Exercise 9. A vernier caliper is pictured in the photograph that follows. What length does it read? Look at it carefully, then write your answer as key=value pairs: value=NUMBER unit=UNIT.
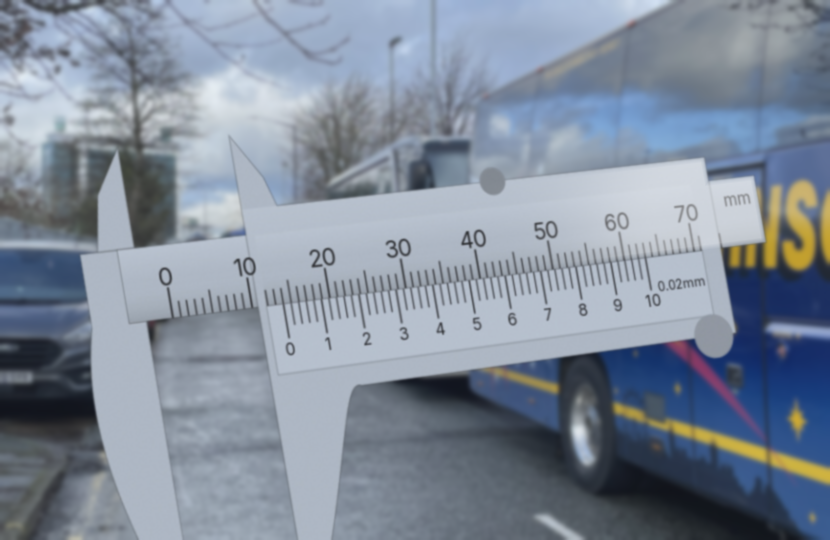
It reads value=14.0 unit=mm
